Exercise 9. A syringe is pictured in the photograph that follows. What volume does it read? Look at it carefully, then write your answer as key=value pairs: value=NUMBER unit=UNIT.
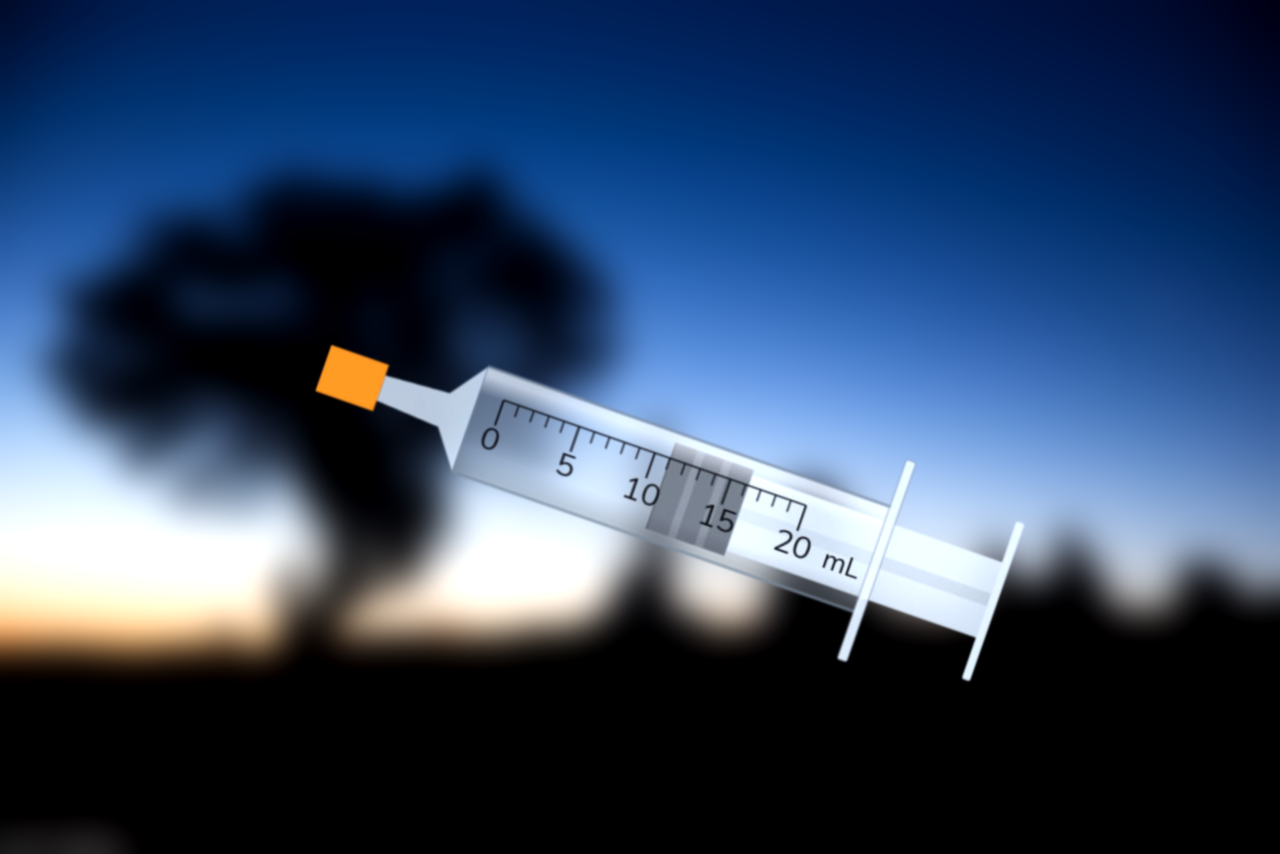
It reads value=11 unit=mL
